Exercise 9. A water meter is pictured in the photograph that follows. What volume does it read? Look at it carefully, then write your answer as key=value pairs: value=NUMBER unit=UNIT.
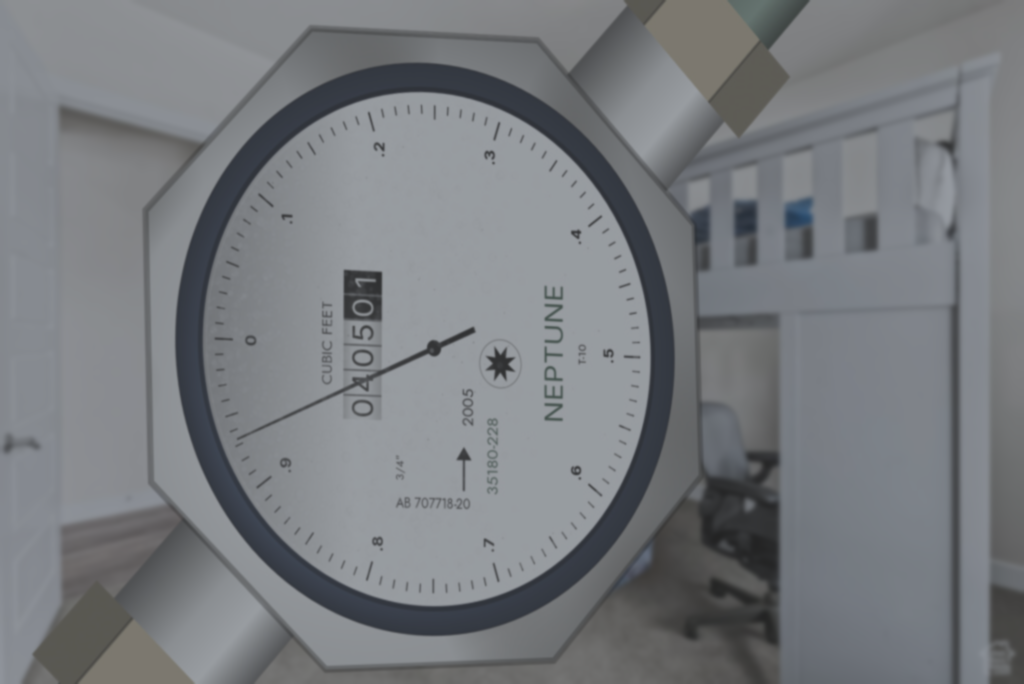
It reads value=40500.93 unit=ft³
